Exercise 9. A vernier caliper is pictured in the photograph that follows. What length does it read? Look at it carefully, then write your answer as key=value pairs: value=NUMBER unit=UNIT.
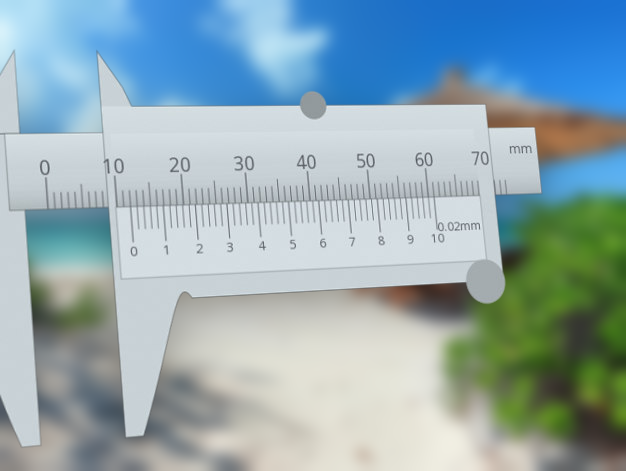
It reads value=12.0 unit=mm
